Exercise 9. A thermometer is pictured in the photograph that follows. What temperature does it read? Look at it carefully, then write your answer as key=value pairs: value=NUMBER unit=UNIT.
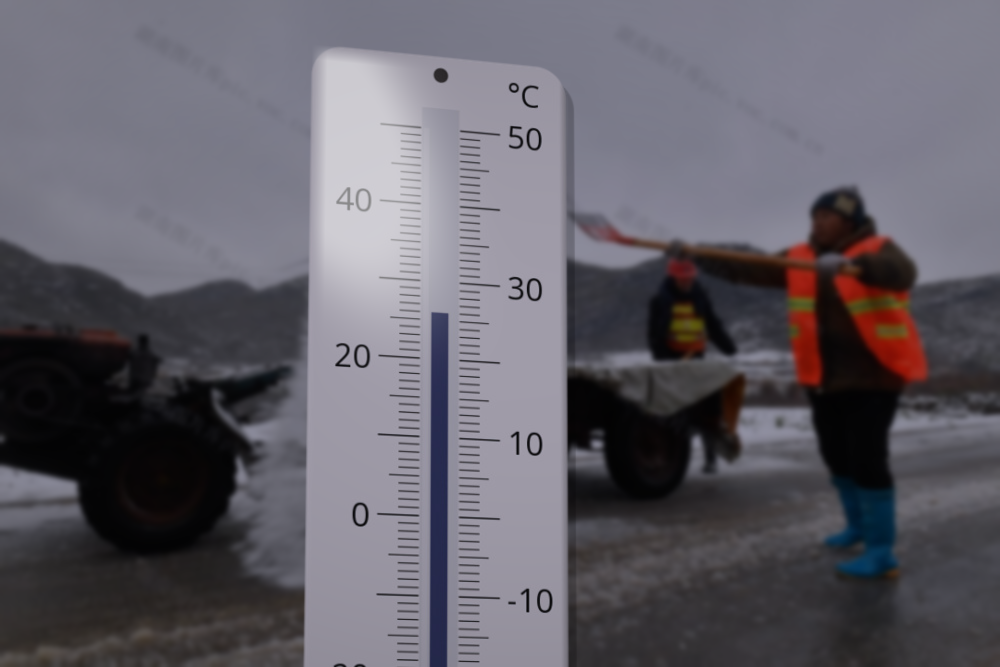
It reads value=26 unit=°C
